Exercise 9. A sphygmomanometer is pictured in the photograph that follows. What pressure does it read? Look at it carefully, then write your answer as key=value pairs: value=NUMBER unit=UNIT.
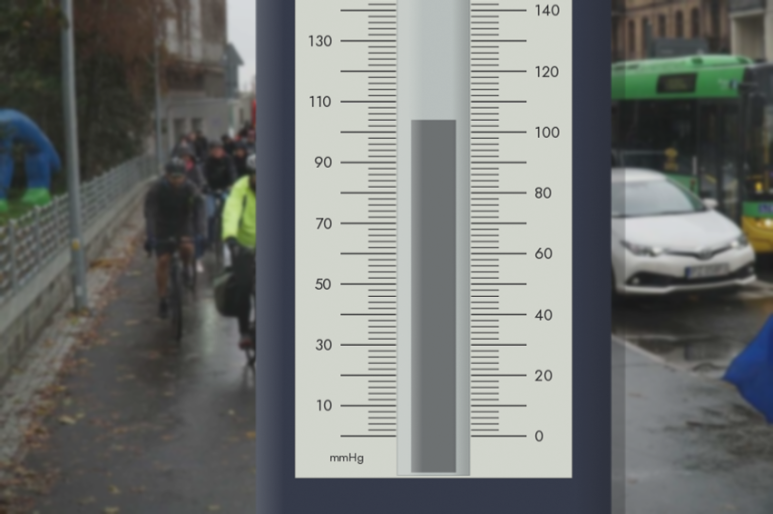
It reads value=104 unit=mmHg
